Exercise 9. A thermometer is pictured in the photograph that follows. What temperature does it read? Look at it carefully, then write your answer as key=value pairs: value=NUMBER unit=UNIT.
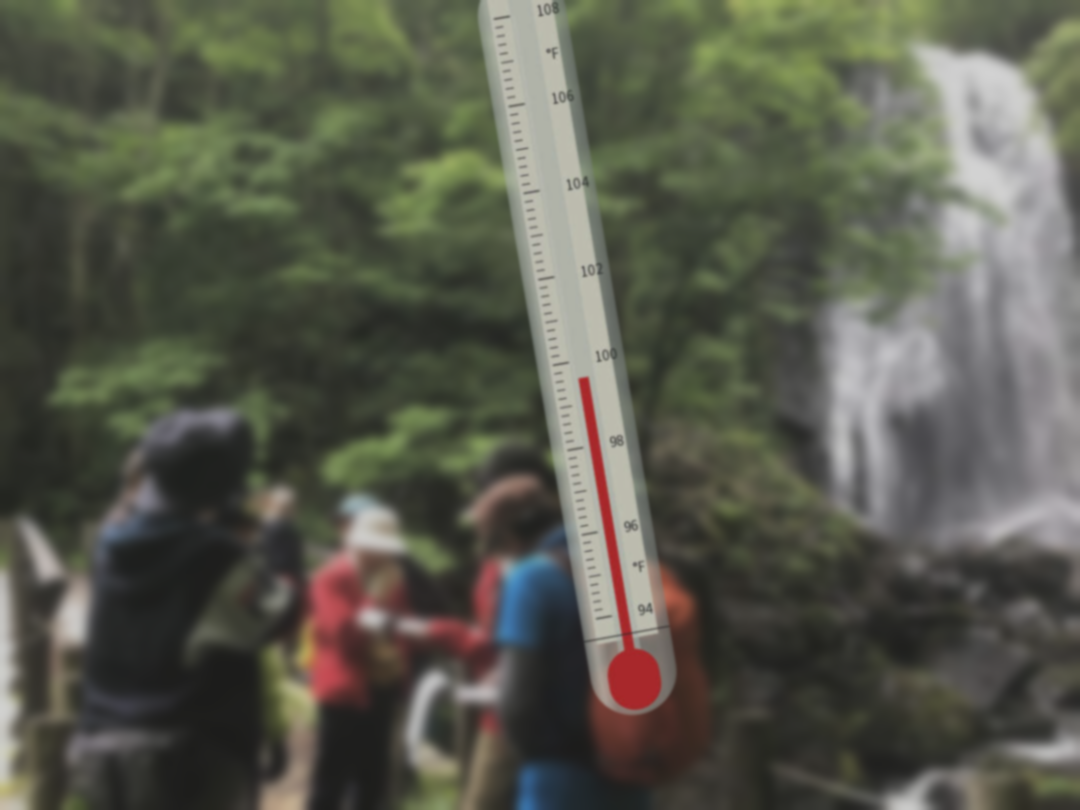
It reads value=99.6 unit=°F
